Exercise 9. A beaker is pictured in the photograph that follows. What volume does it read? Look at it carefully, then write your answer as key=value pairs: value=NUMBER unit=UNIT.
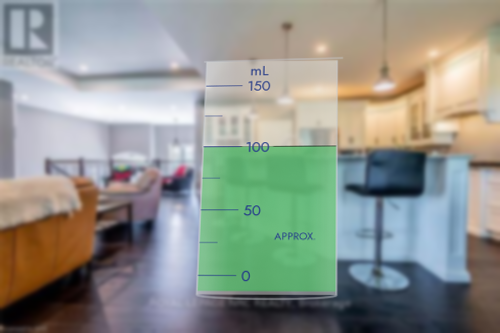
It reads value=100 unit=mL
